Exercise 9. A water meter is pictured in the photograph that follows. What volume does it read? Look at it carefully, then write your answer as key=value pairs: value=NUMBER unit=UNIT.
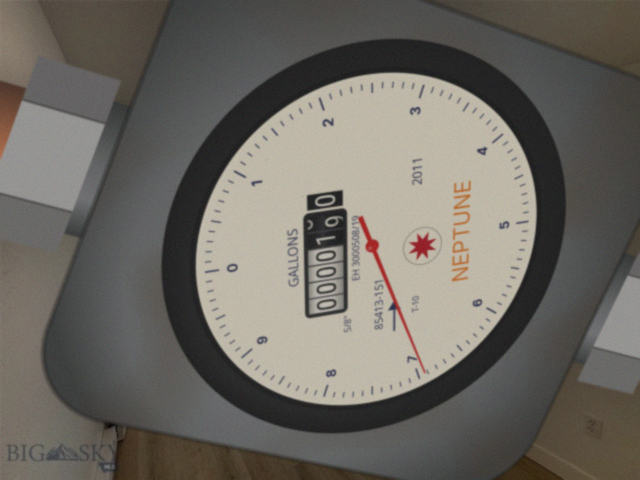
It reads value=186.9 unit=gal
